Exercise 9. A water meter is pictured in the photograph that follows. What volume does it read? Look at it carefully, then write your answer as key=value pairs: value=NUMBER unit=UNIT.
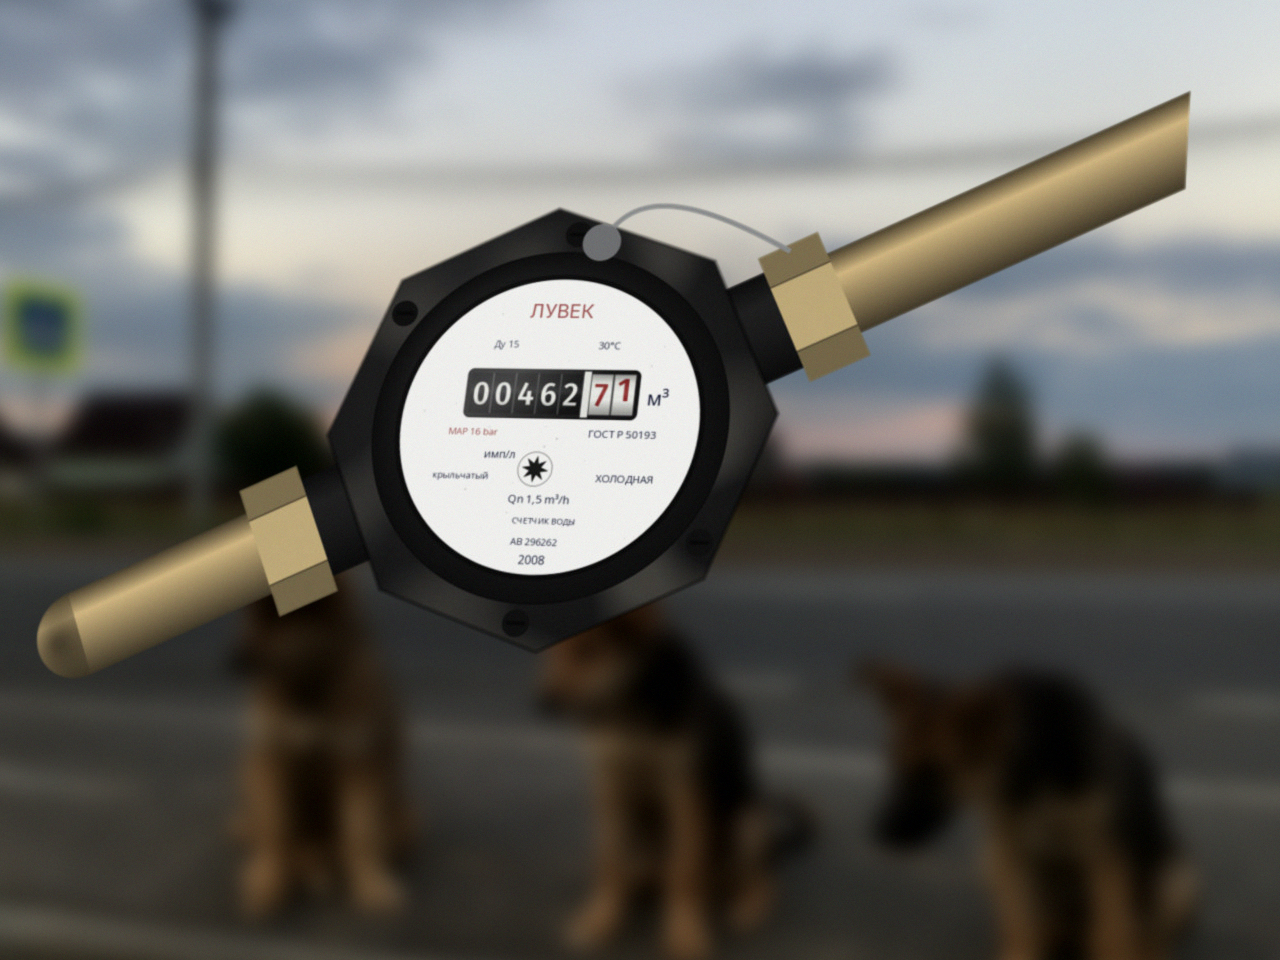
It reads value=462.71 unit=m³
